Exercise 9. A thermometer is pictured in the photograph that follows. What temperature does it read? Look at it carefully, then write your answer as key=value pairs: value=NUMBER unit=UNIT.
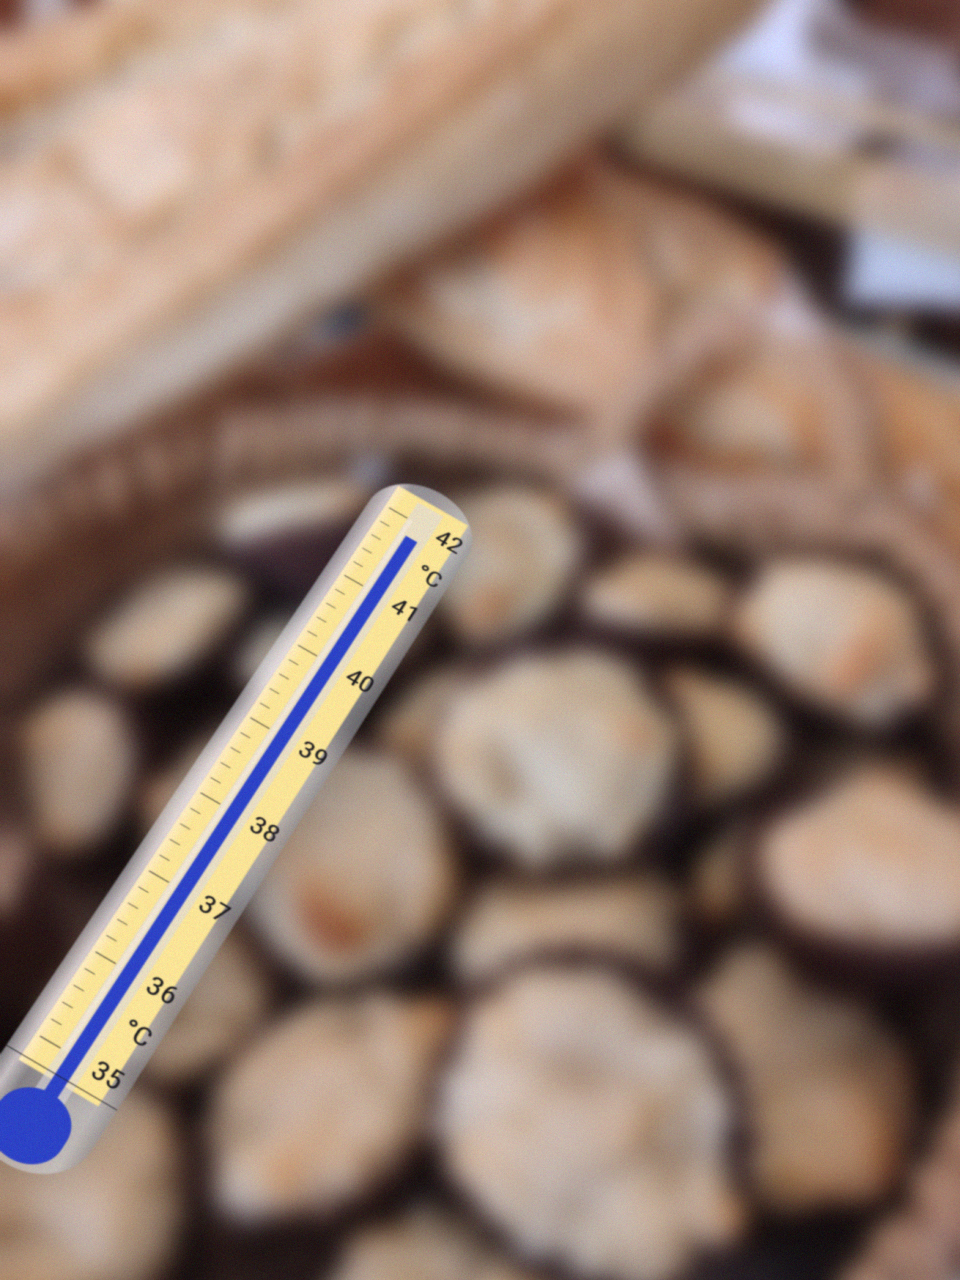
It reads value=41.8 unit=°C
